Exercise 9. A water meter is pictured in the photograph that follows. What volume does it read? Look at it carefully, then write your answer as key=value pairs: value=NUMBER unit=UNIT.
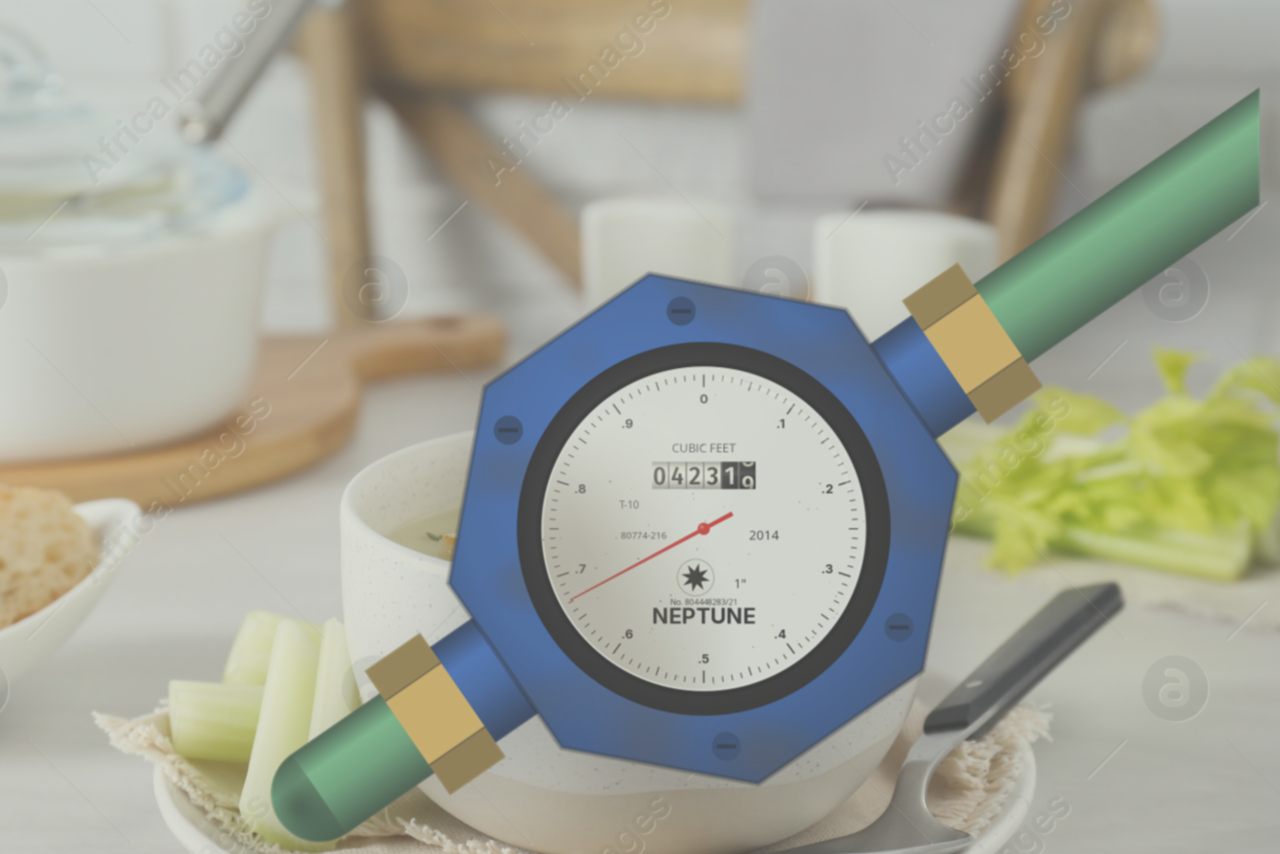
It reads value=42318.67 unit=ft³
